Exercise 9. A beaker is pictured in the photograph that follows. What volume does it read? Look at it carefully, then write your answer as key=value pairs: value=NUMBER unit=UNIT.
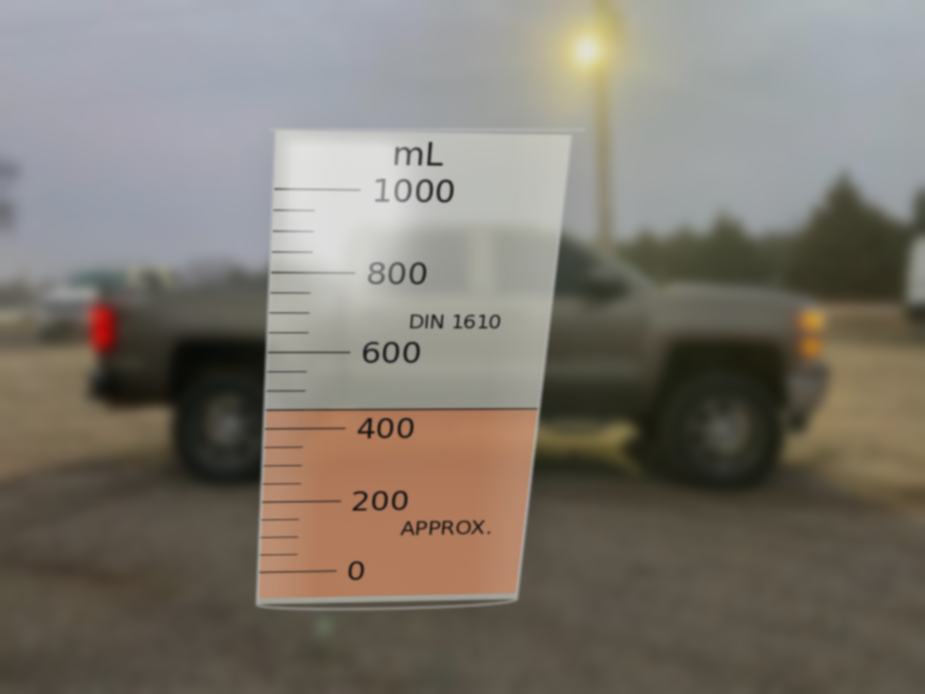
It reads value=450 unit=mL
